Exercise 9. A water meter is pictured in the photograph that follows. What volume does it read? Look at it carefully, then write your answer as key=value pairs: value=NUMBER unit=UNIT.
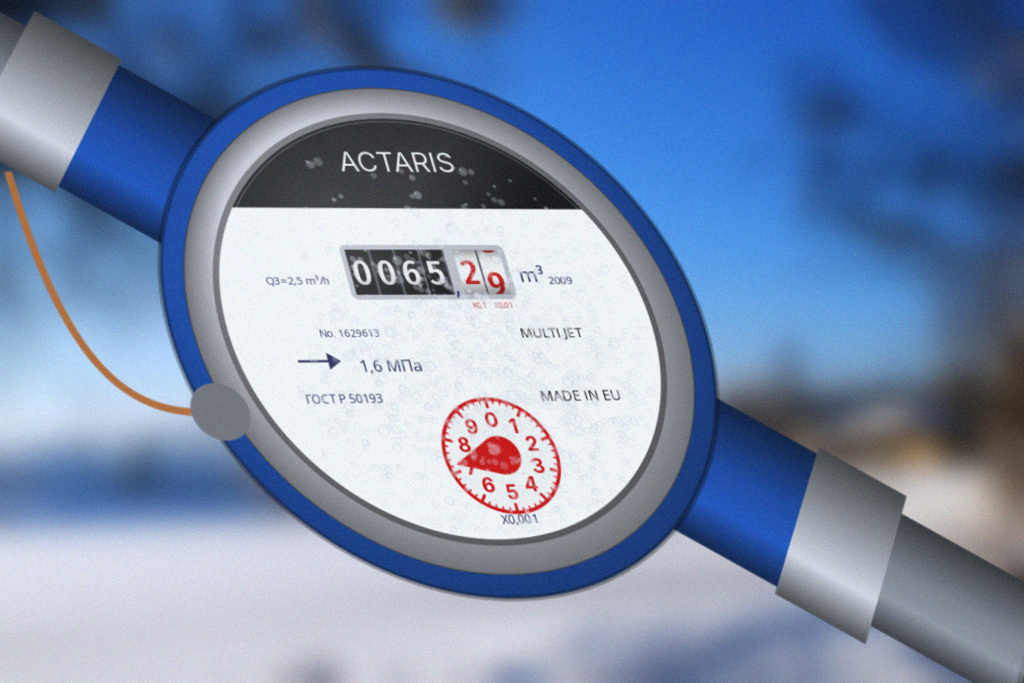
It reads value=65.287 unit=m³
